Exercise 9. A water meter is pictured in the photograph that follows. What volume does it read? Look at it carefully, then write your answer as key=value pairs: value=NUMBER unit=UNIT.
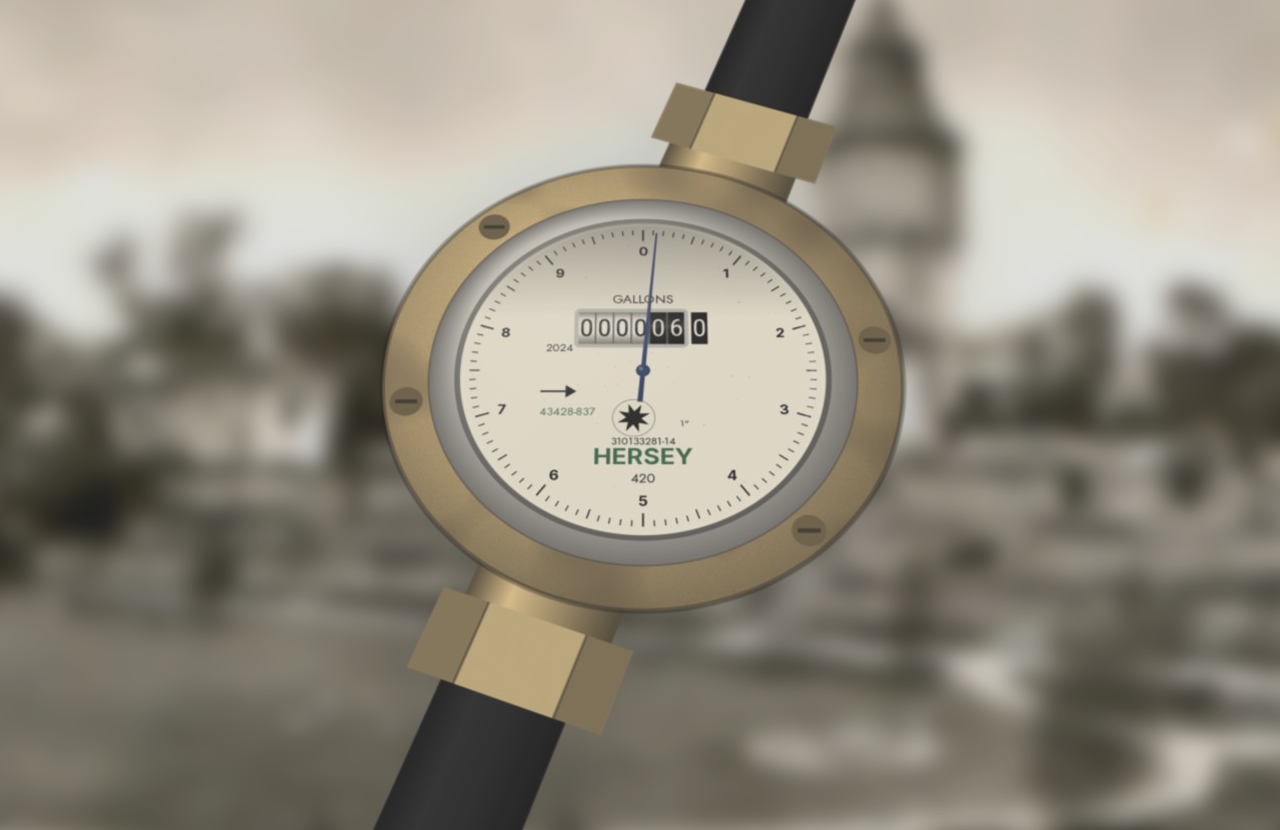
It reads value=60.1 unit=gal
